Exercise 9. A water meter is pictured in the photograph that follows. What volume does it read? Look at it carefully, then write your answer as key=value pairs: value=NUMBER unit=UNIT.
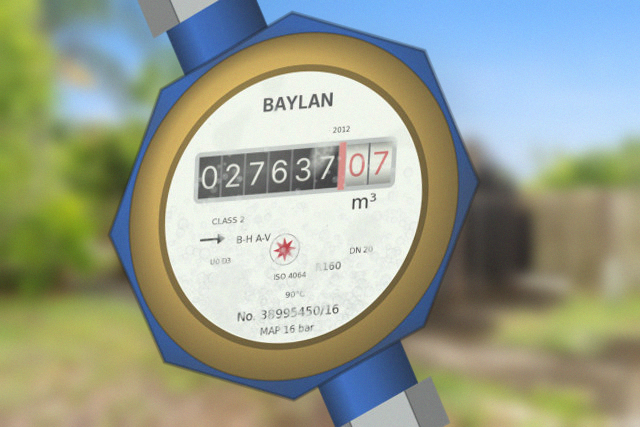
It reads value=27637.07 unit=m³
